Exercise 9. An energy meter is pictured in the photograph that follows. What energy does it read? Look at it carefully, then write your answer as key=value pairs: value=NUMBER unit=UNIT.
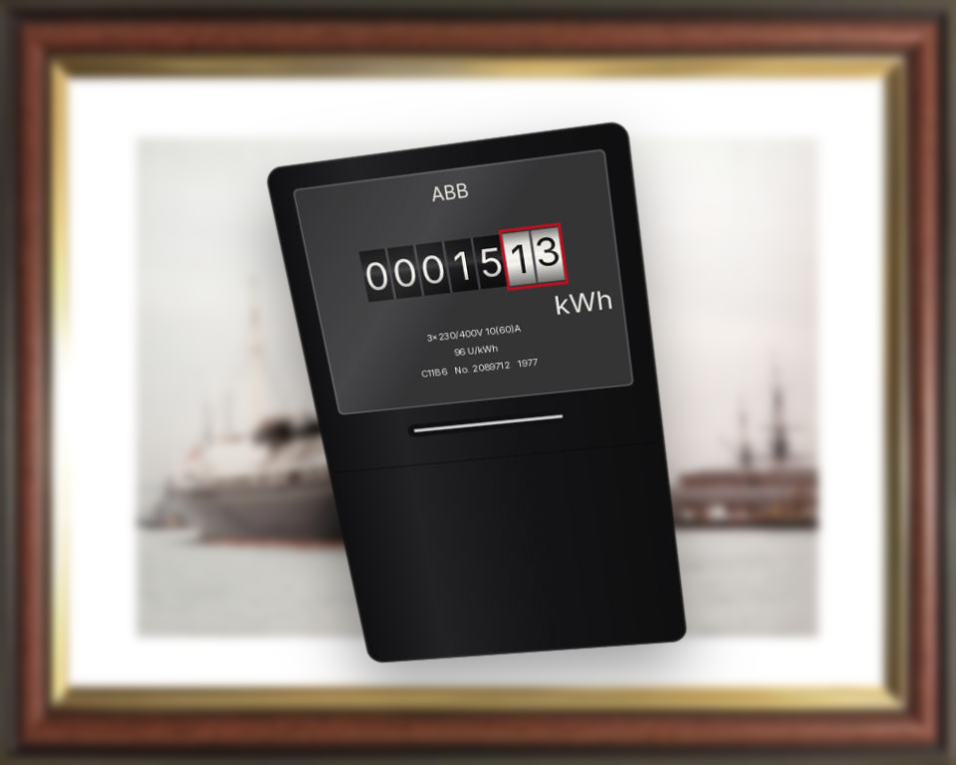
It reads value=15.13 unit=kWh
